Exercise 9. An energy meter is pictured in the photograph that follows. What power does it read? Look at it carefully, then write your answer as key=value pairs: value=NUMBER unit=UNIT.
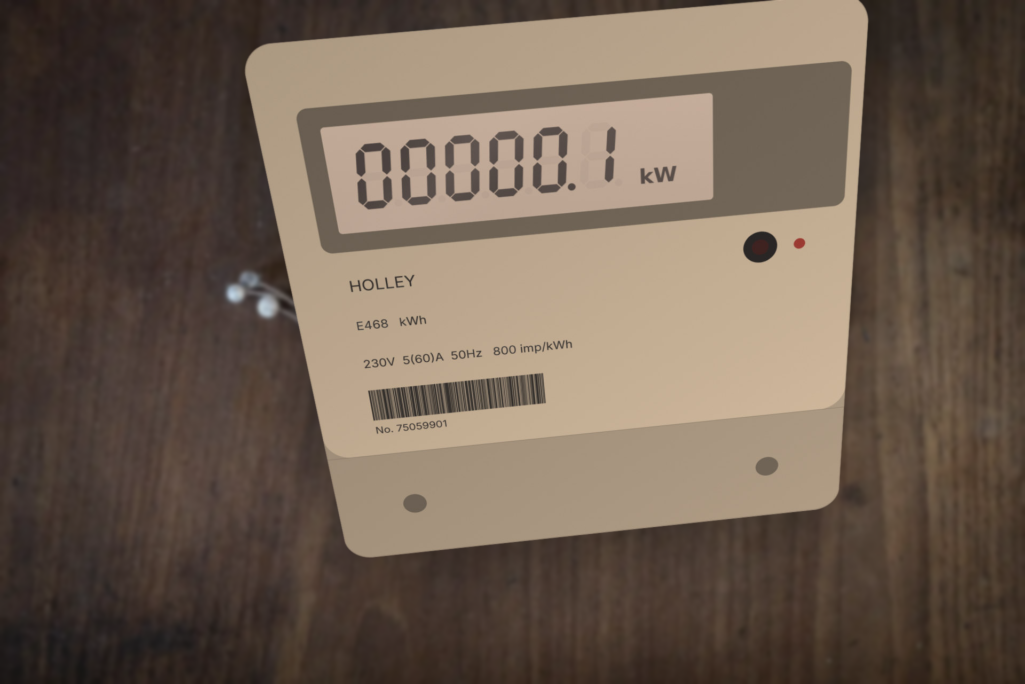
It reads value=0.1 unit=kW
